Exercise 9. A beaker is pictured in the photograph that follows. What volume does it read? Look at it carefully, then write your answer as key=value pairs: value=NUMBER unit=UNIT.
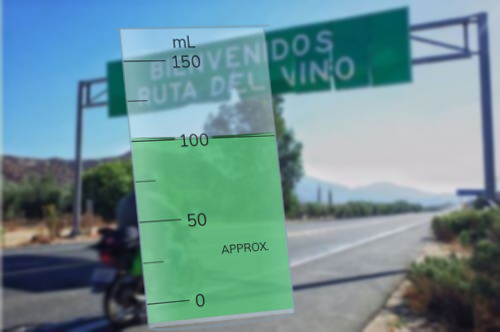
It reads value=100 unit=mL
